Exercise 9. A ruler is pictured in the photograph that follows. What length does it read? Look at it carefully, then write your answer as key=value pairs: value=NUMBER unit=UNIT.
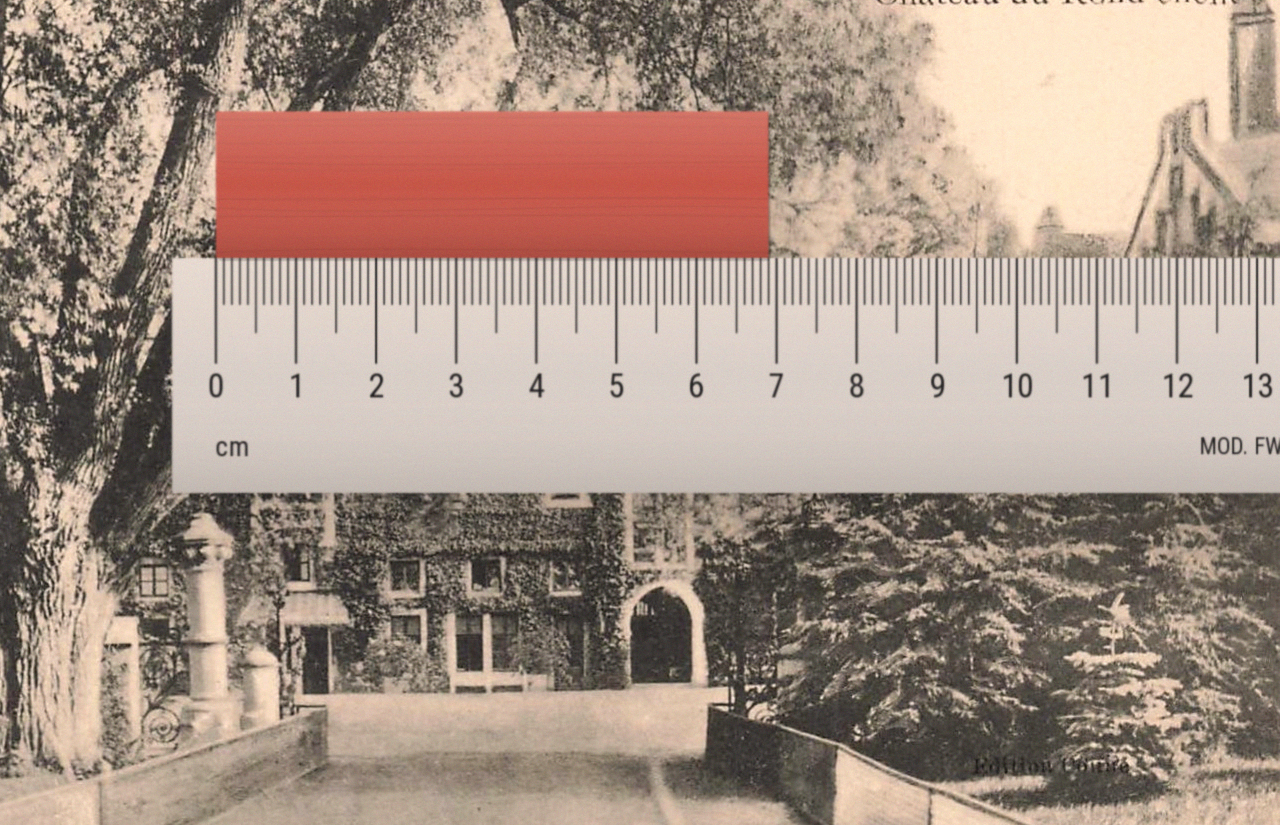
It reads value=6.9 unit=cm
